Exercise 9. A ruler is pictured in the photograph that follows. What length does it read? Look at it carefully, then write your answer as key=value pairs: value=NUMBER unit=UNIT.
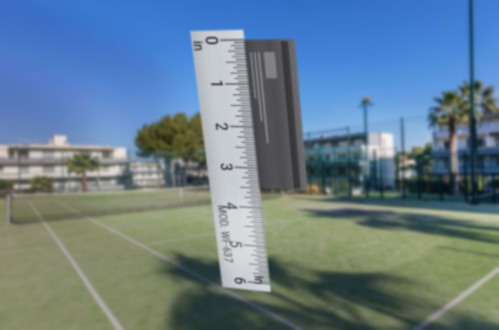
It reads value=3.5 unit=in
